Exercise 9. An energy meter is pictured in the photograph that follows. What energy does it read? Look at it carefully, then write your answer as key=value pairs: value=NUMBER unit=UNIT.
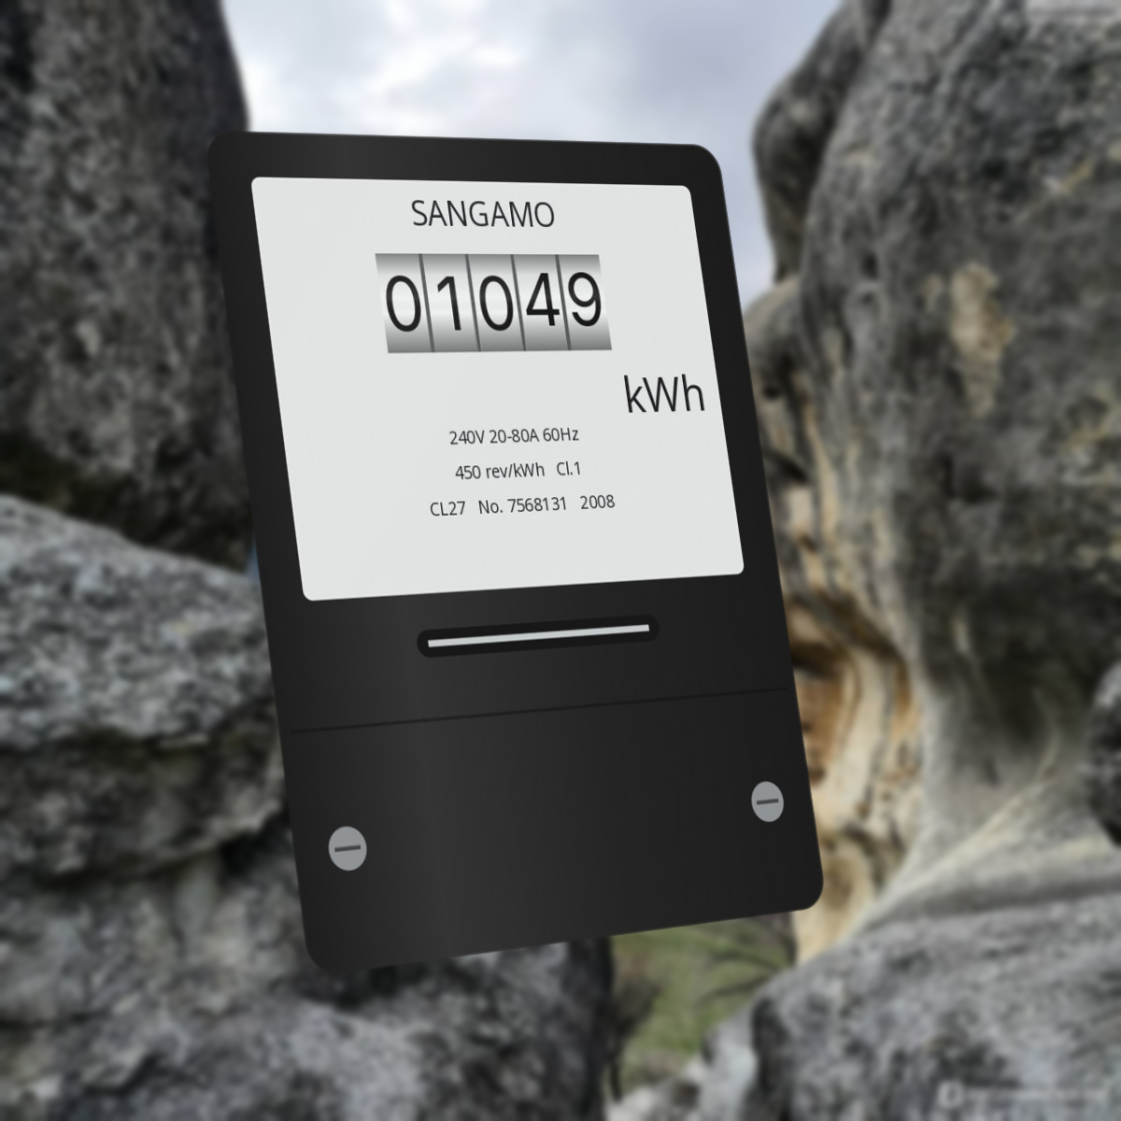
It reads value=1049 unit=kWh
